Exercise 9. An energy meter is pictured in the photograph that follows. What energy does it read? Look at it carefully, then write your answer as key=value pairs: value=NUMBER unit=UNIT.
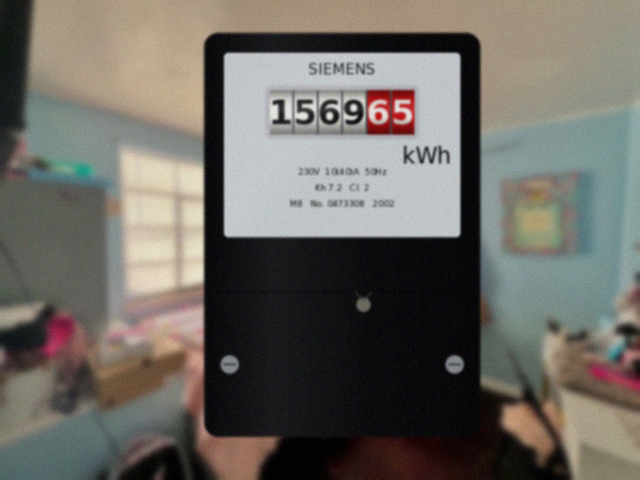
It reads value=1569.65 unit=kWh
